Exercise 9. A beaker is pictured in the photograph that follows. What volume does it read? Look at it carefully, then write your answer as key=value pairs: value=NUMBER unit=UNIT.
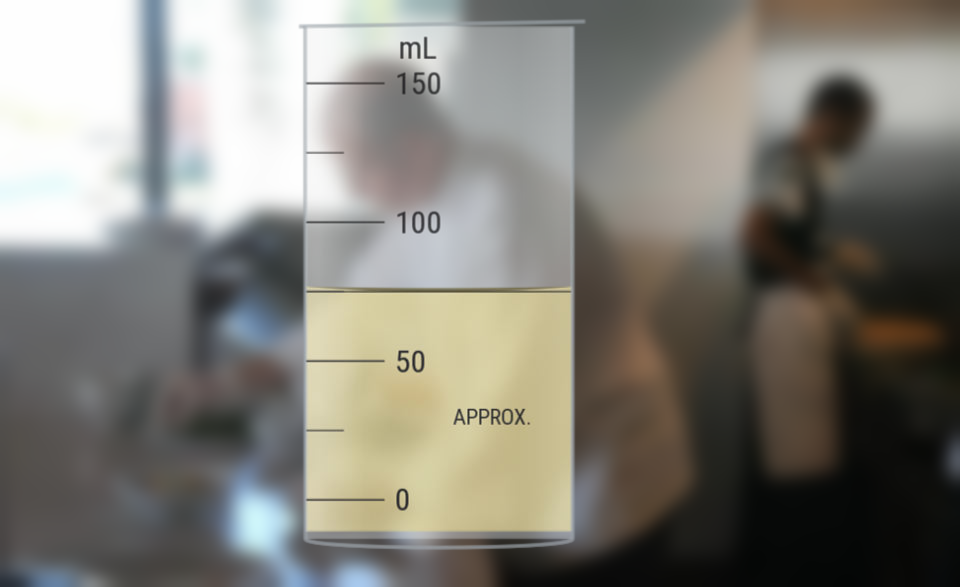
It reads value=75 unit=mL
